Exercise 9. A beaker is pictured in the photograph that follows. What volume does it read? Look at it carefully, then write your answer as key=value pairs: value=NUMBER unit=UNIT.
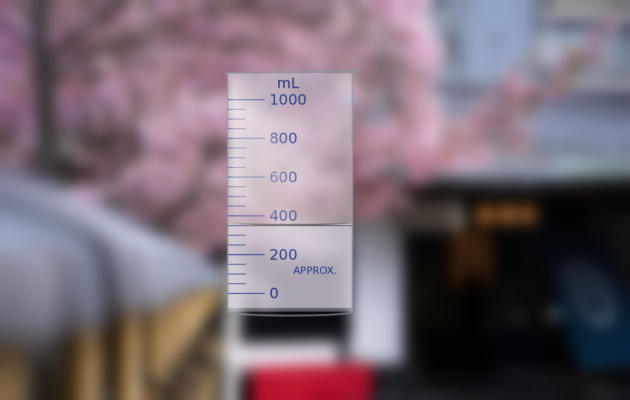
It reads value=350 unit=mL
